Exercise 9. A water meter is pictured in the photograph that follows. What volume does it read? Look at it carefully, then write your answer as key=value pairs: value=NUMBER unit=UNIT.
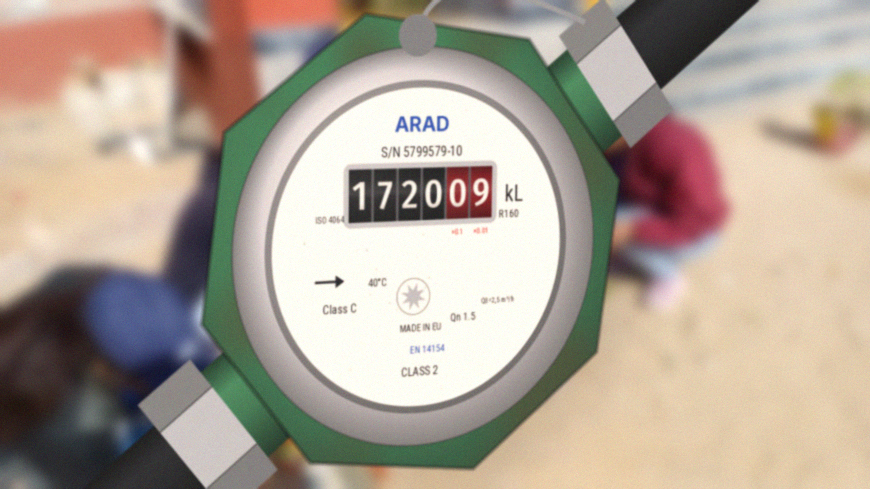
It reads value=1720.09 unit=kL
